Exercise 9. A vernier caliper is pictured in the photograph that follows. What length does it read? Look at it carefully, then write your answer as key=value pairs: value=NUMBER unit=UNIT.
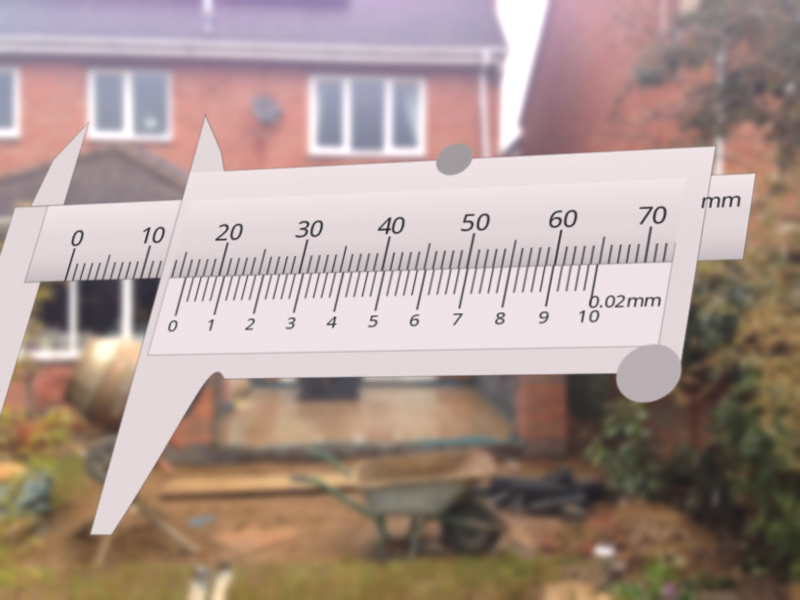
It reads value=15.8 unit=mm
